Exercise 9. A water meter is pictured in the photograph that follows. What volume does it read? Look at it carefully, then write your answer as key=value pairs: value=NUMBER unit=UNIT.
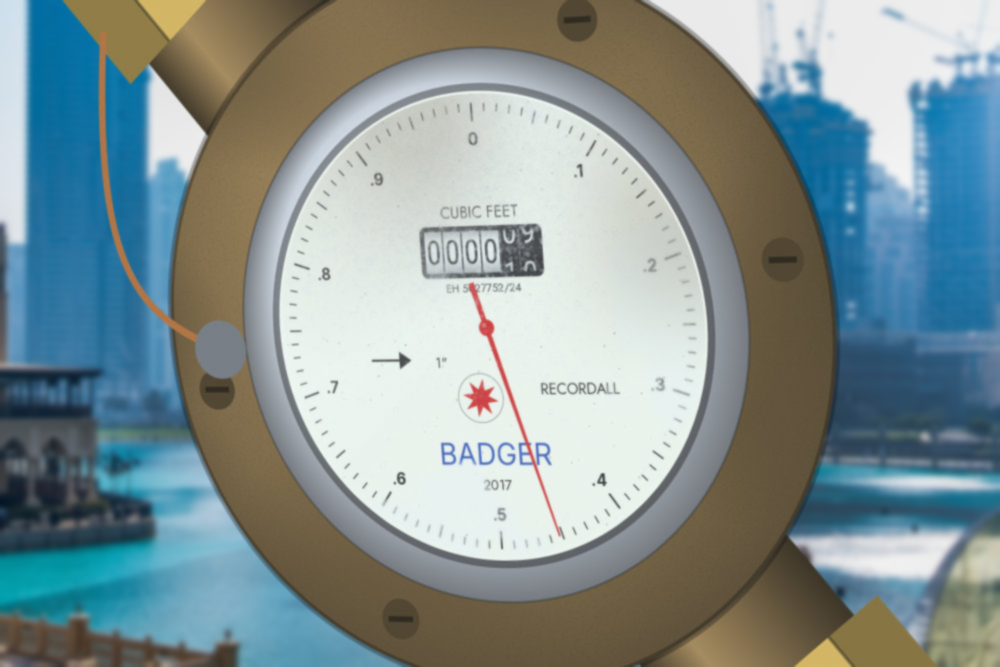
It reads value=9.45 unit=ft³
